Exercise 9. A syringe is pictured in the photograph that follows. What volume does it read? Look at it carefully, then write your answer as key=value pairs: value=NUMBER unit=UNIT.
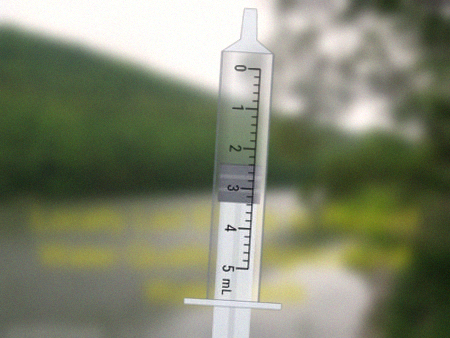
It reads value=2.4 unit=mL
